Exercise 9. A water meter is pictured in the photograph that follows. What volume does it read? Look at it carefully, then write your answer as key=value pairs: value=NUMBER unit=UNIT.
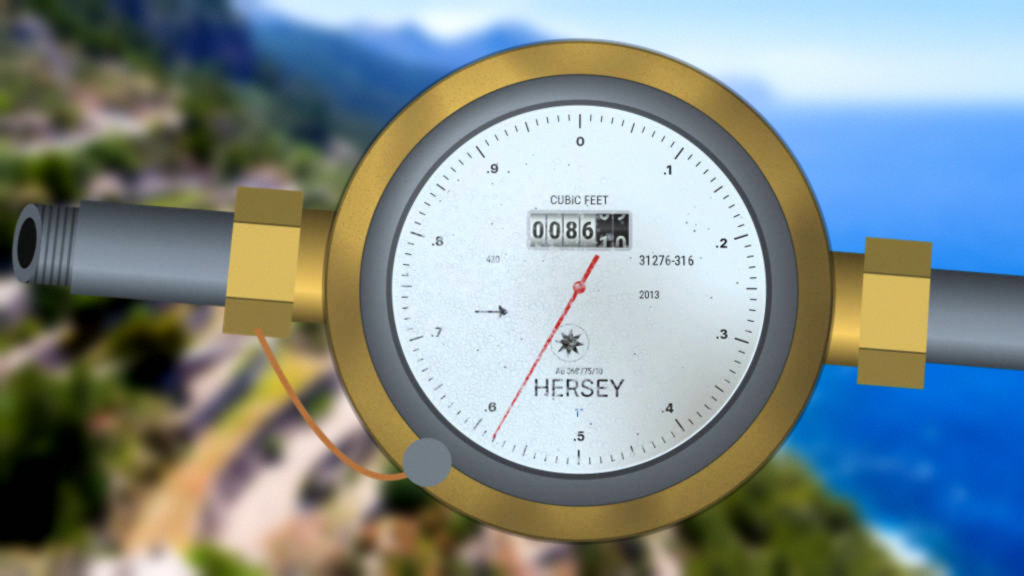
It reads value=8609.58 unit=ft³
